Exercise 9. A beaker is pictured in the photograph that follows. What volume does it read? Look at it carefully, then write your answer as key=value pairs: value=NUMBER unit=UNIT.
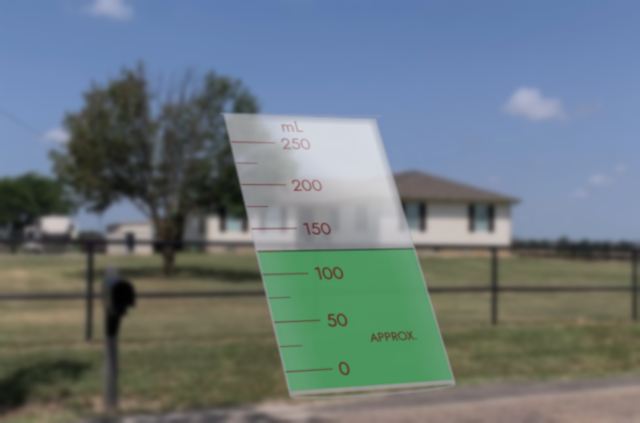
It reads value=125 unit=mL
